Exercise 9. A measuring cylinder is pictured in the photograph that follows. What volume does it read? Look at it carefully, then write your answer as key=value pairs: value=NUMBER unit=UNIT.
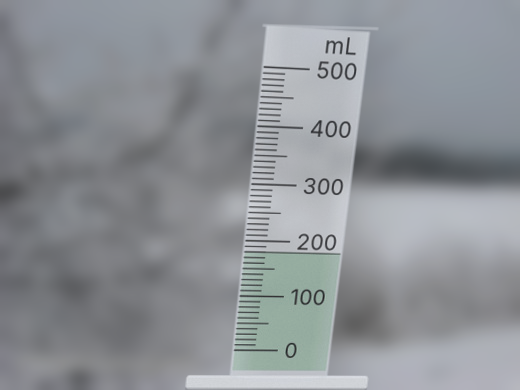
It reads value=180 unit=mL
